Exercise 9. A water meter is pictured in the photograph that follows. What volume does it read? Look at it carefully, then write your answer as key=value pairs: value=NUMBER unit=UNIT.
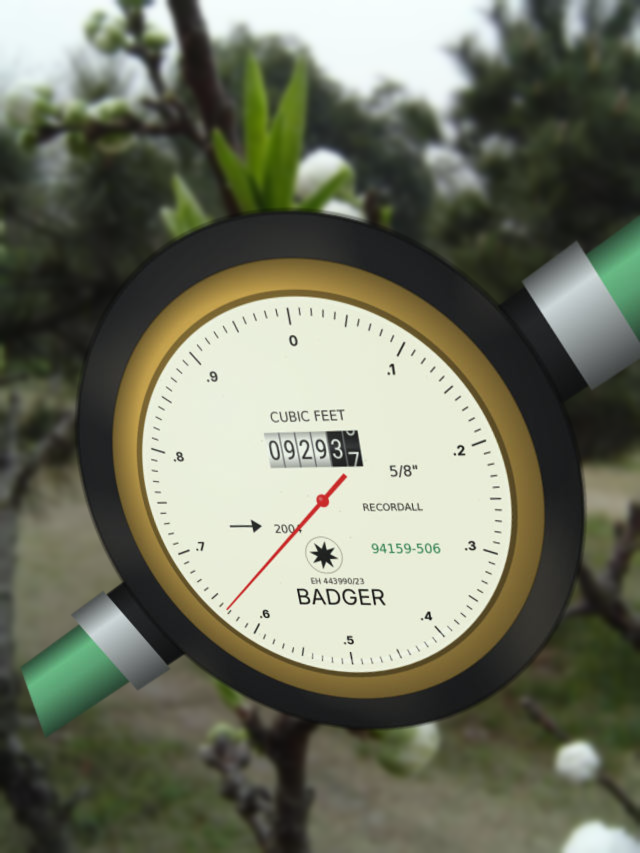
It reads value=92936.63 unit=ft³
